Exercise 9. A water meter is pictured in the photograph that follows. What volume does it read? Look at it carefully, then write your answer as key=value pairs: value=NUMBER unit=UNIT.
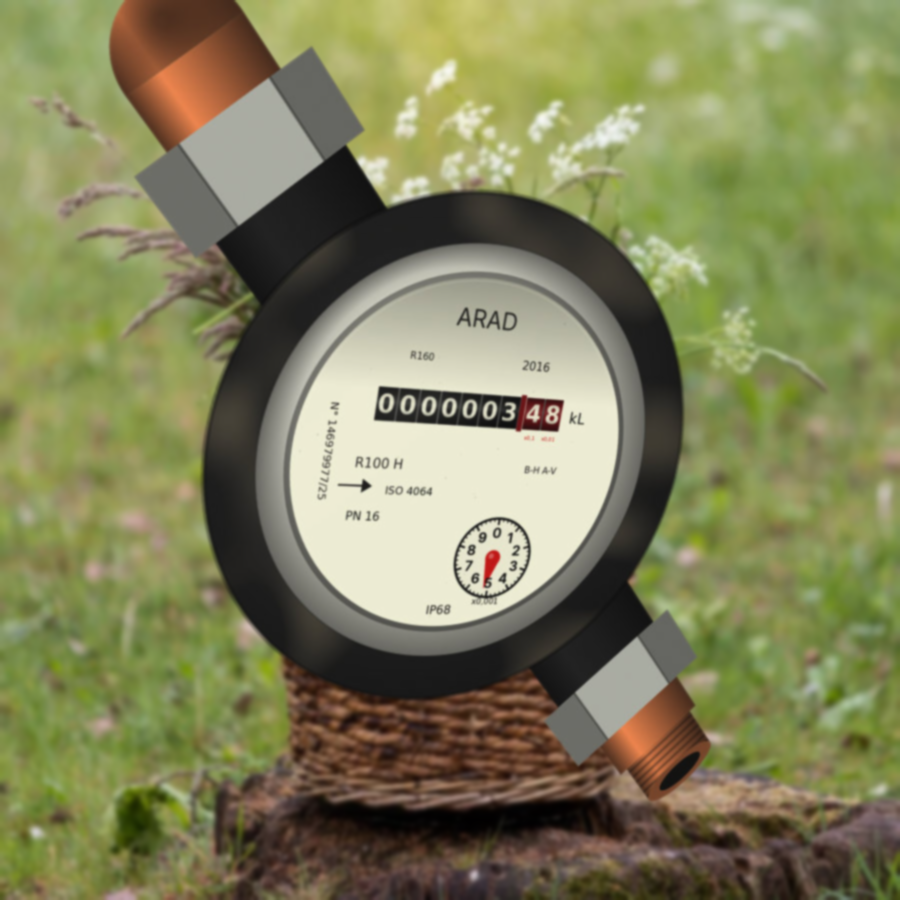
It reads value=3.485 unit=kL
